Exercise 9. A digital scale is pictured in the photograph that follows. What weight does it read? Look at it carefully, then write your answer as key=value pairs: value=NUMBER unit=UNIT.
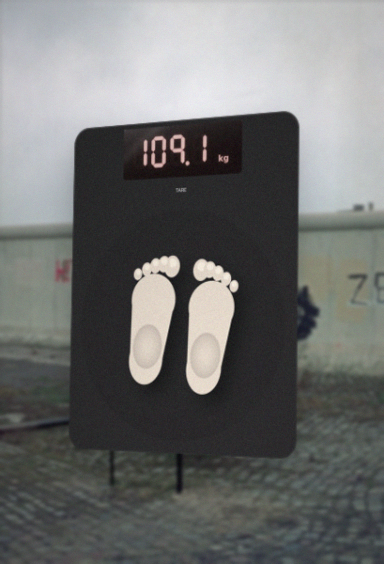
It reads value=109.1 unit=kg
